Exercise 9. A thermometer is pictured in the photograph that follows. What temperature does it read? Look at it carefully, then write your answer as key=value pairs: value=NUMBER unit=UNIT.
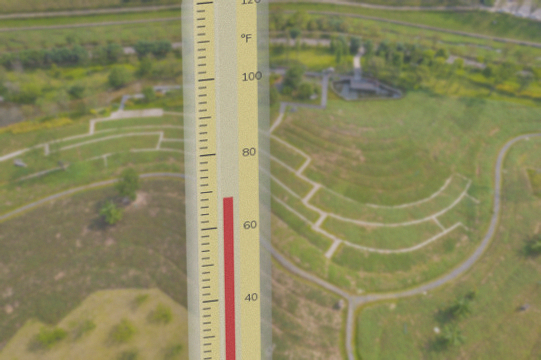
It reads value=68 unit=°F
